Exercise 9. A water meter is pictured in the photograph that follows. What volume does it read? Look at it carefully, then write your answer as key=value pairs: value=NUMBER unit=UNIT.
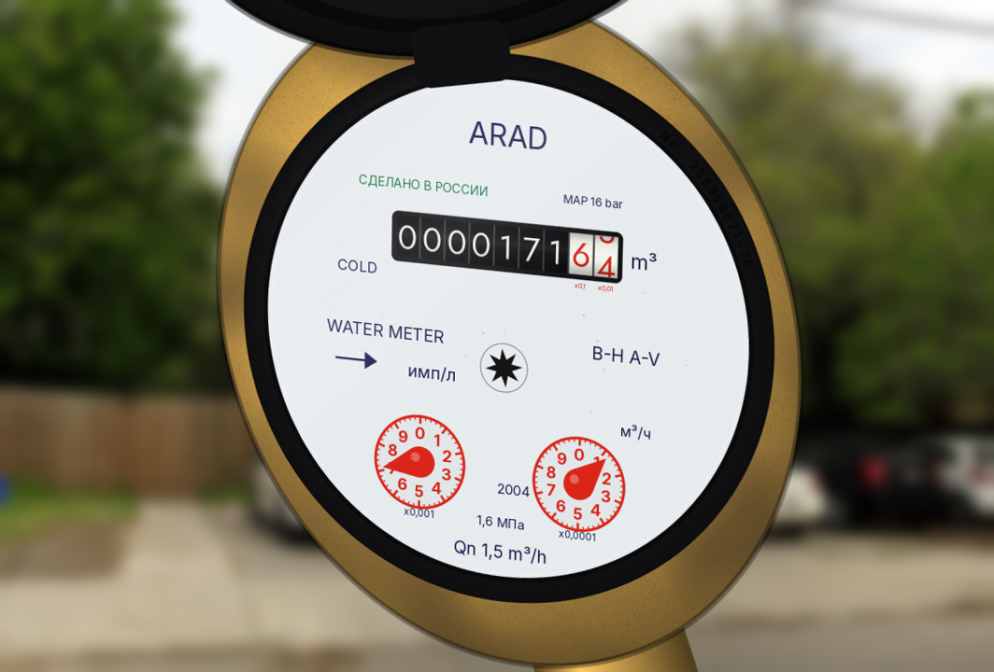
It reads value=171.6371 unit=m³
